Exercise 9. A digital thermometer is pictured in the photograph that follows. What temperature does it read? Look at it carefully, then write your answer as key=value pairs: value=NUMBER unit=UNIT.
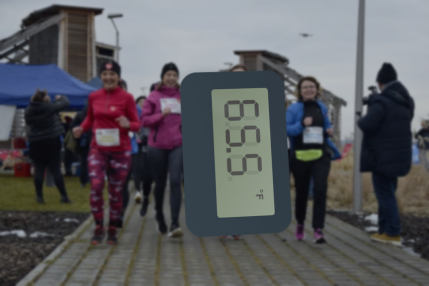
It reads value=65.5 unit=°F
